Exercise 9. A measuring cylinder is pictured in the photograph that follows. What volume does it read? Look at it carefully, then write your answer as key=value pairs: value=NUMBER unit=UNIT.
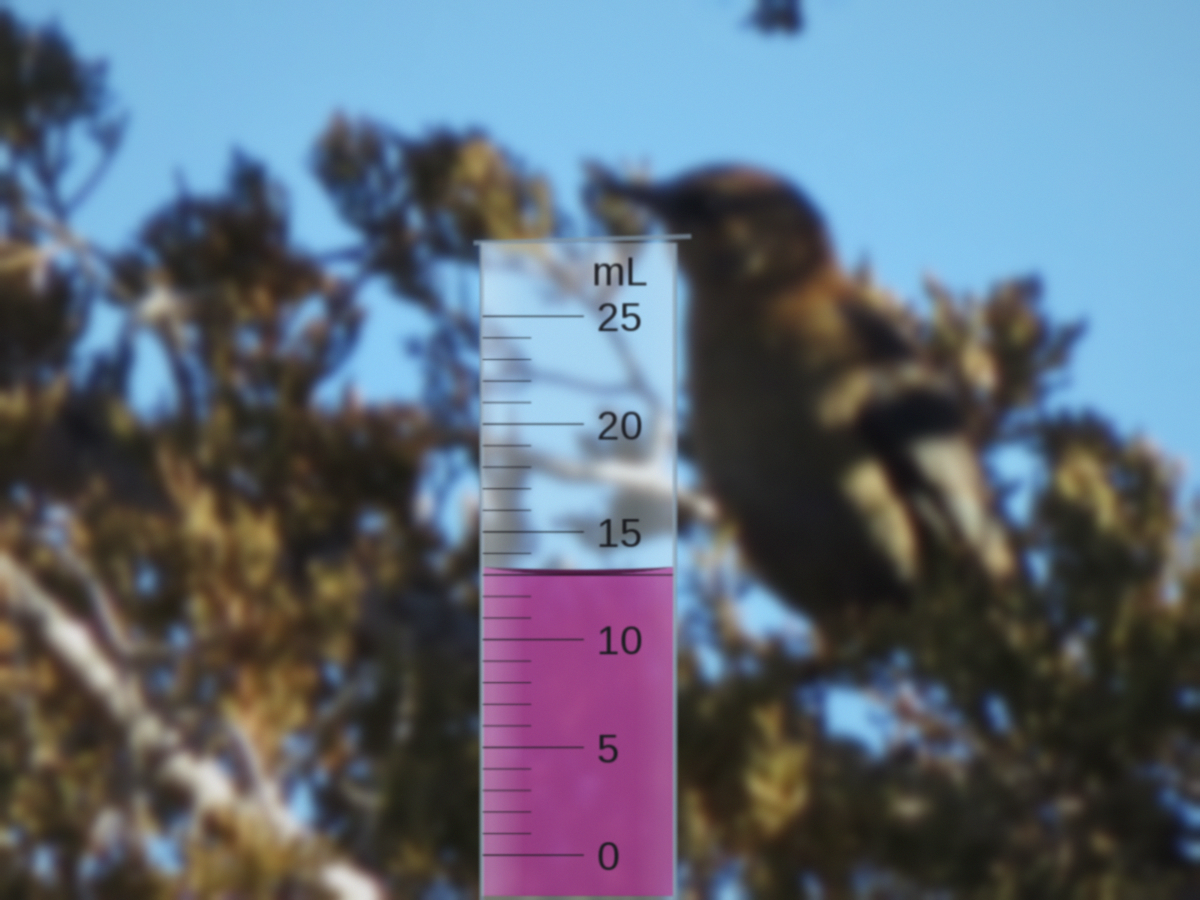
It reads value=13 unit=mL
